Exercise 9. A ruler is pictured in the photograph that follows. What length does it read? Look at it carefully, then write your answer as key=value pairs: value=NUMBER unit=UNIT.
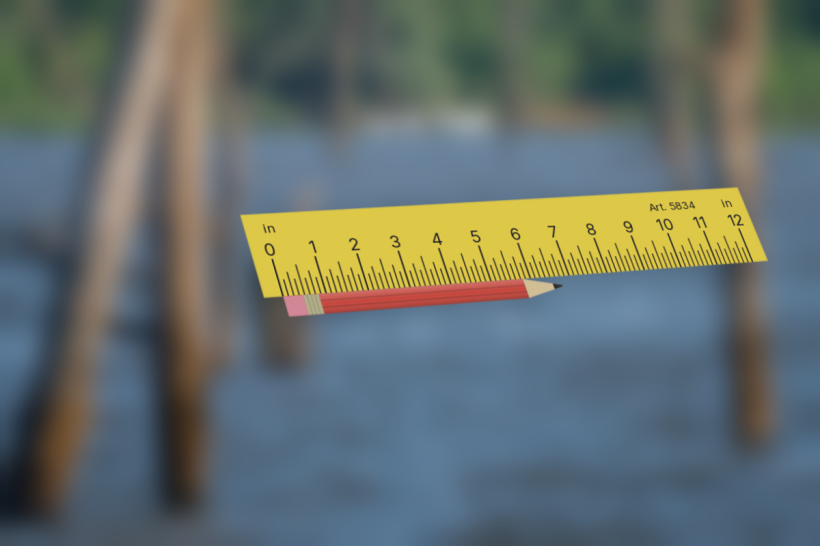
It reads value=6.75 unit=in
